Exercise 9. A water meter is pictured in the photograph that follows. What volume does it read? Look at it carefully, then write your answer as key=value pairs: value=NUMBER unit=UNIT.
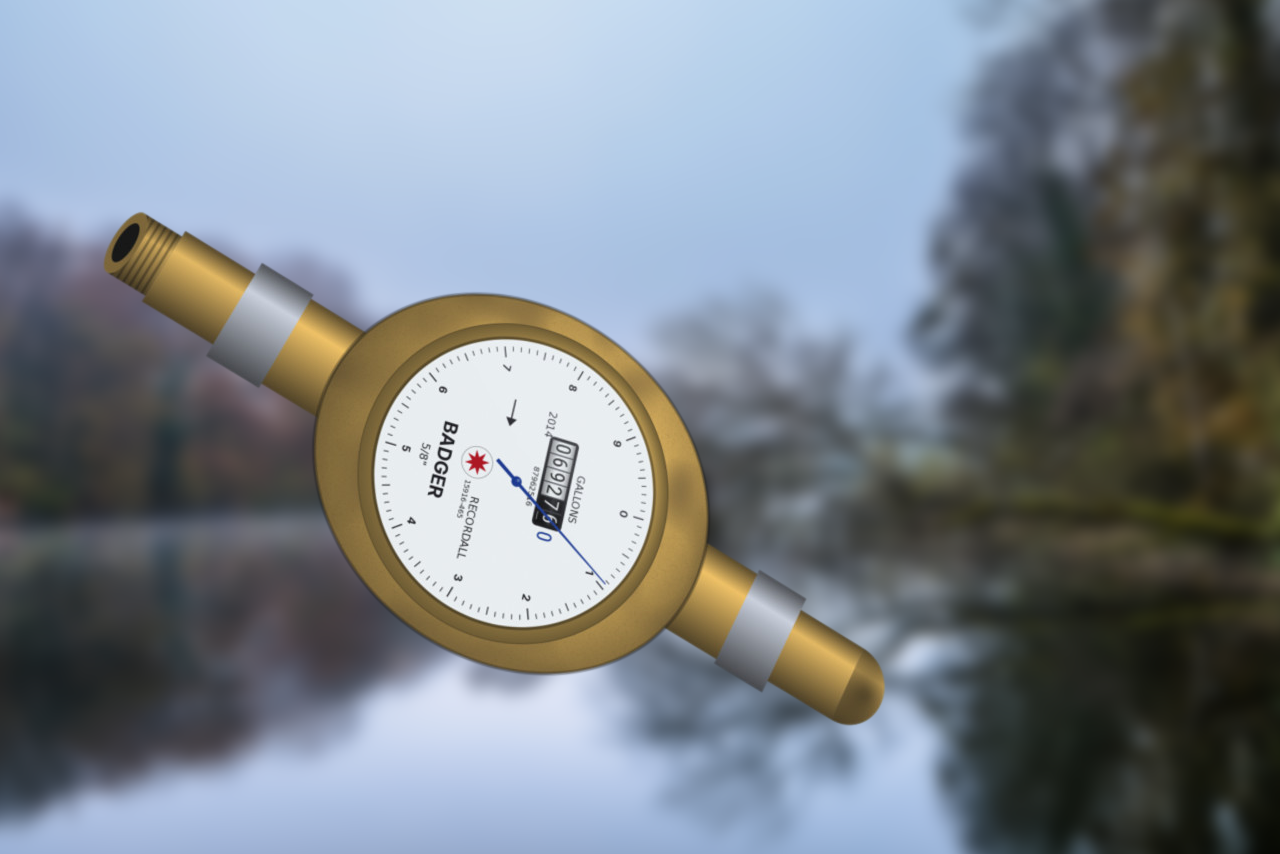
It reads value=692760.9 unit=gal
